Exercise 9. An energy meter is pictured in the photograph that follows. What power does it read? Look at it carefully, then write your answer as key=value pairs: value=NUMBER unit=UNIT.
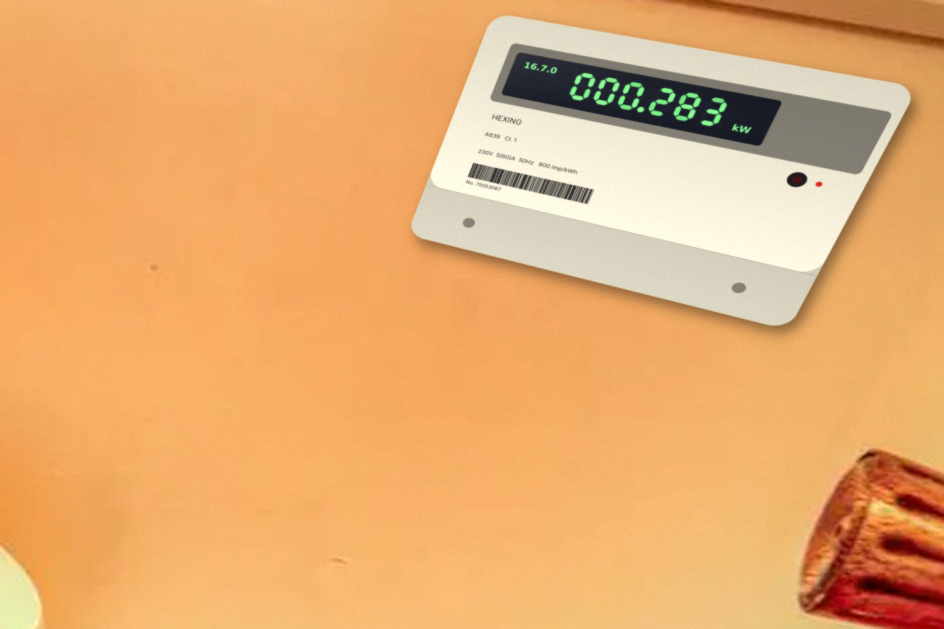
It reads value=0.283 unit=kW
